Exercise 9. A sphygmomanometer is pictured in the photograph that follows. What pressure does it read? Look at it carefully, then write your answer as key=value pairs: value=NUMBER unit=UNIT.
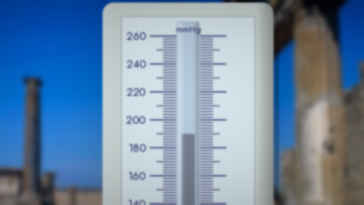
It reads value=190 unit=mmHg
